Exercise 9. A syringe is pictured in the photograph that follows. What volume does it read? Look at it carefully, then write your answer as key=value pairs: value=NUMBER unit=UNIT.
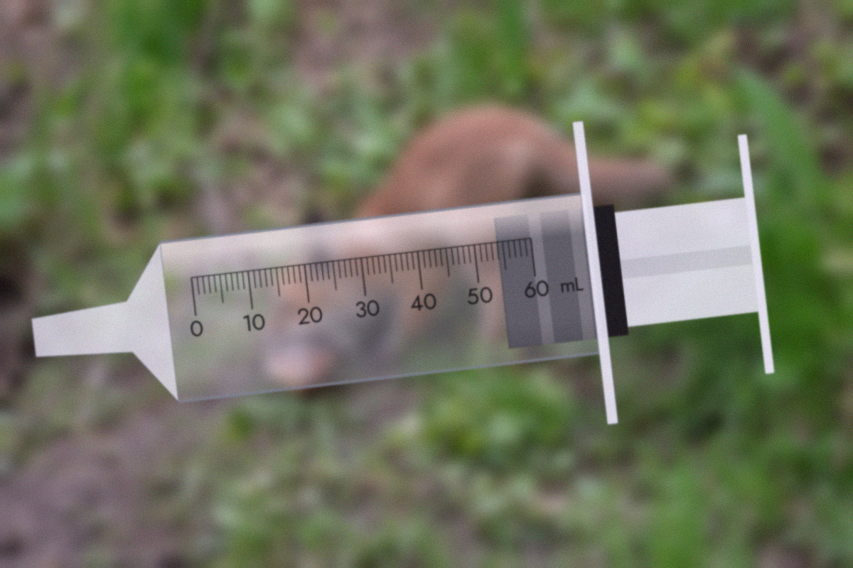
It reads value=54 unit=mL
